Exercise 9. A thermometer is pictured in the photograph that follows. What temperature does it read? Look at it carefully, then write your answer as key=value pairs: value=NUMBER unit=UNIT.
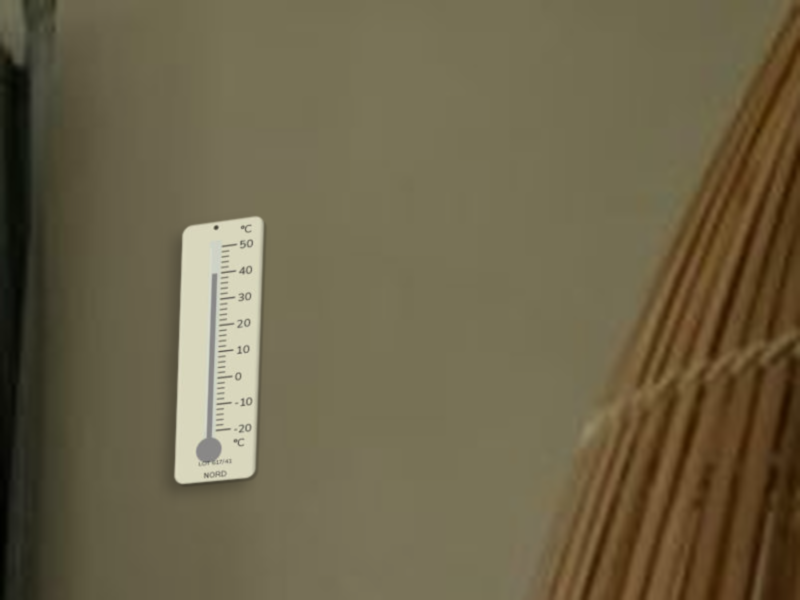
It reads value=40 unit=°C
